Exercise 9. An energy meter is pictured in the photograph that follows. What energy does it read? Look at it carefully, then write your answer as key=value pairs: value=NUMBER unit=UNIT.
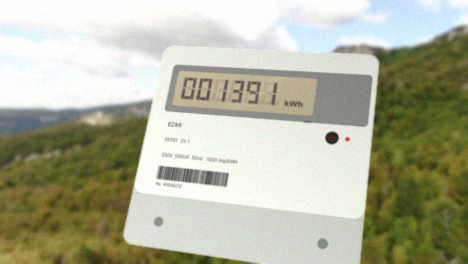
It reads value=1391 unit=kWh
